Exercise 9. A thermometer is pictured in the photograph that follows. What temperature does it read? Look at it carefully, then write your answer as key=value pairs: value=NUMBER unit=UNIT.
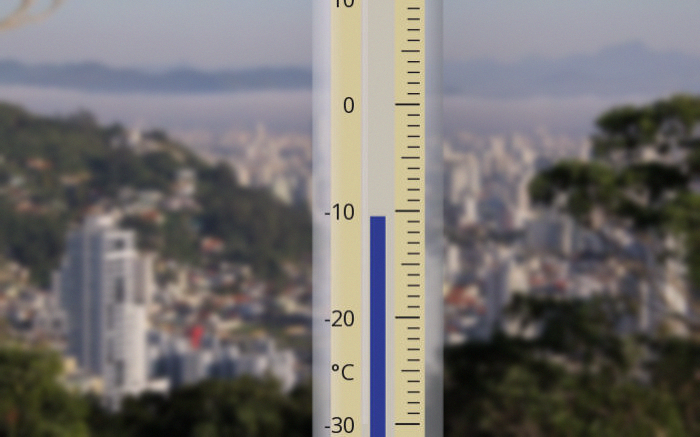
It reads value=-10.5 unit=°C
